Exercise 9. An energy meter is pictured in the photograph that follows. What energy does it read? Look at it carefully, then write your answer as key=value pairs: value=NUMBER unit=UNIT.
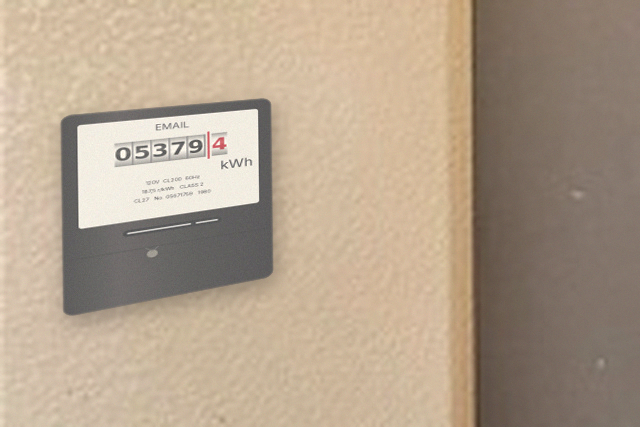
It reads value=5379.4 unit=kWh
